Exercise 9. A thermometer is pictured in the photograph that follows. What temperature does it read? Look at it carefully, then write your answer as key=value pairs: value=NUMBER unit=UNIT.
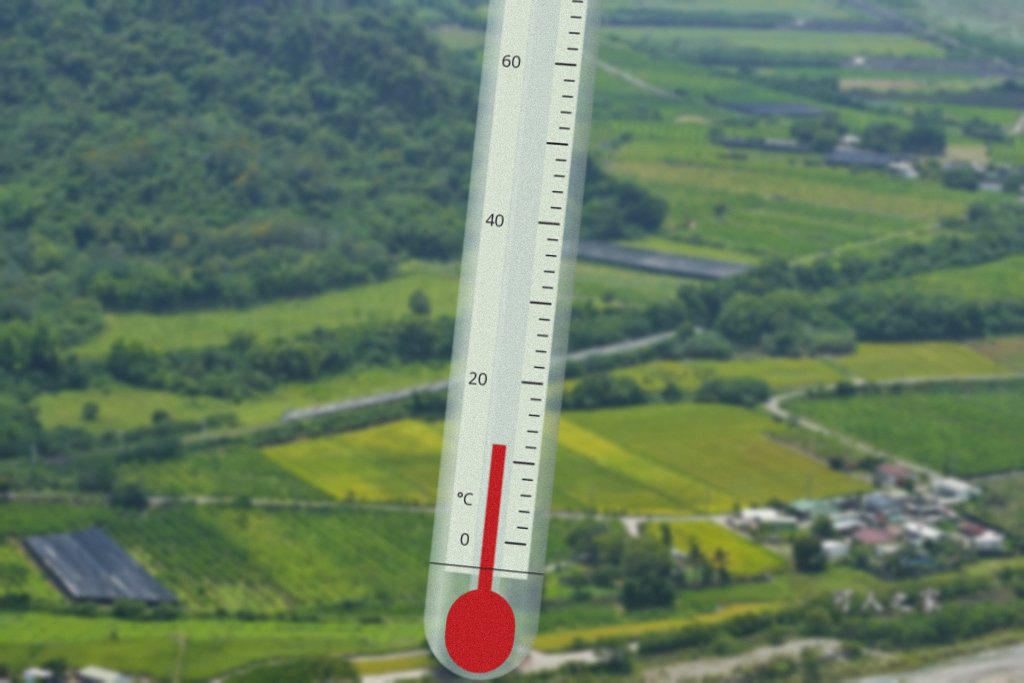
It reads value=12 unit=°C
